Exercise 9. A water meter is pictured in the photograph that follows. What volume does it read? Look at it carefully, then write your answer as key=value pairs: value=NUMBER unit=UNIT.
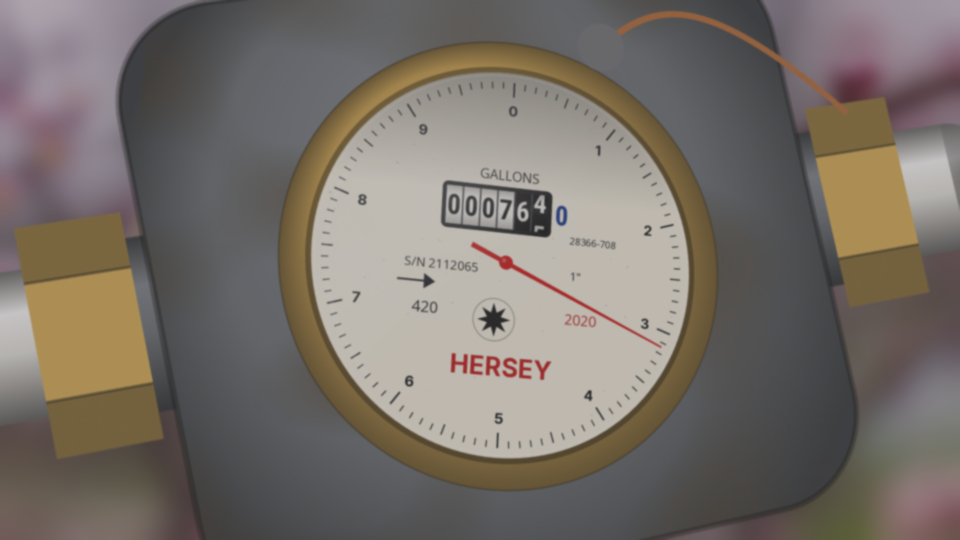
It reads value=7643.1 unit=gal
